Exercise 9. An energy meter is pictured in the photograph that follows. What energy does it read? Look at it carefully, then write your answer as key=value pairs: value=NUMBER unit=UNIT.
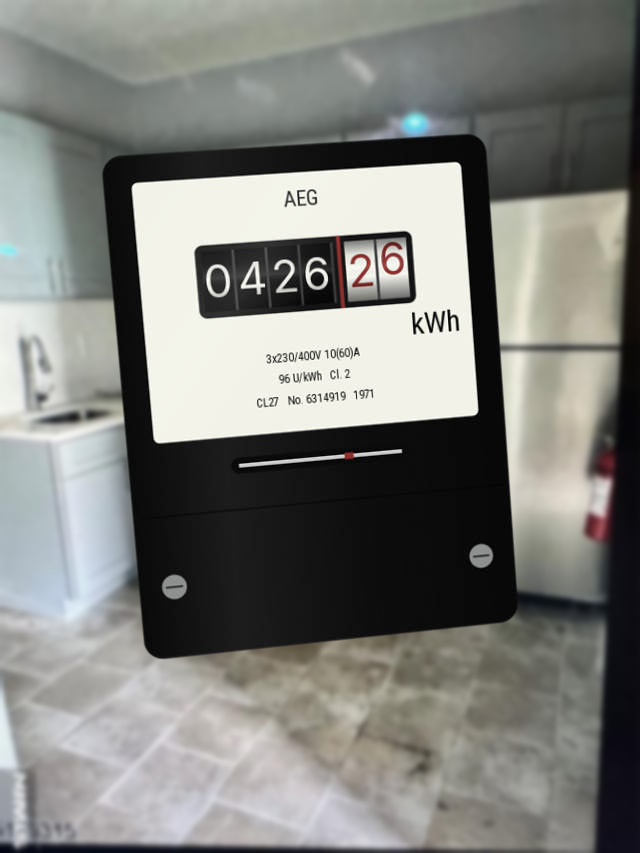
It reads value=426.26 unit=kWh
